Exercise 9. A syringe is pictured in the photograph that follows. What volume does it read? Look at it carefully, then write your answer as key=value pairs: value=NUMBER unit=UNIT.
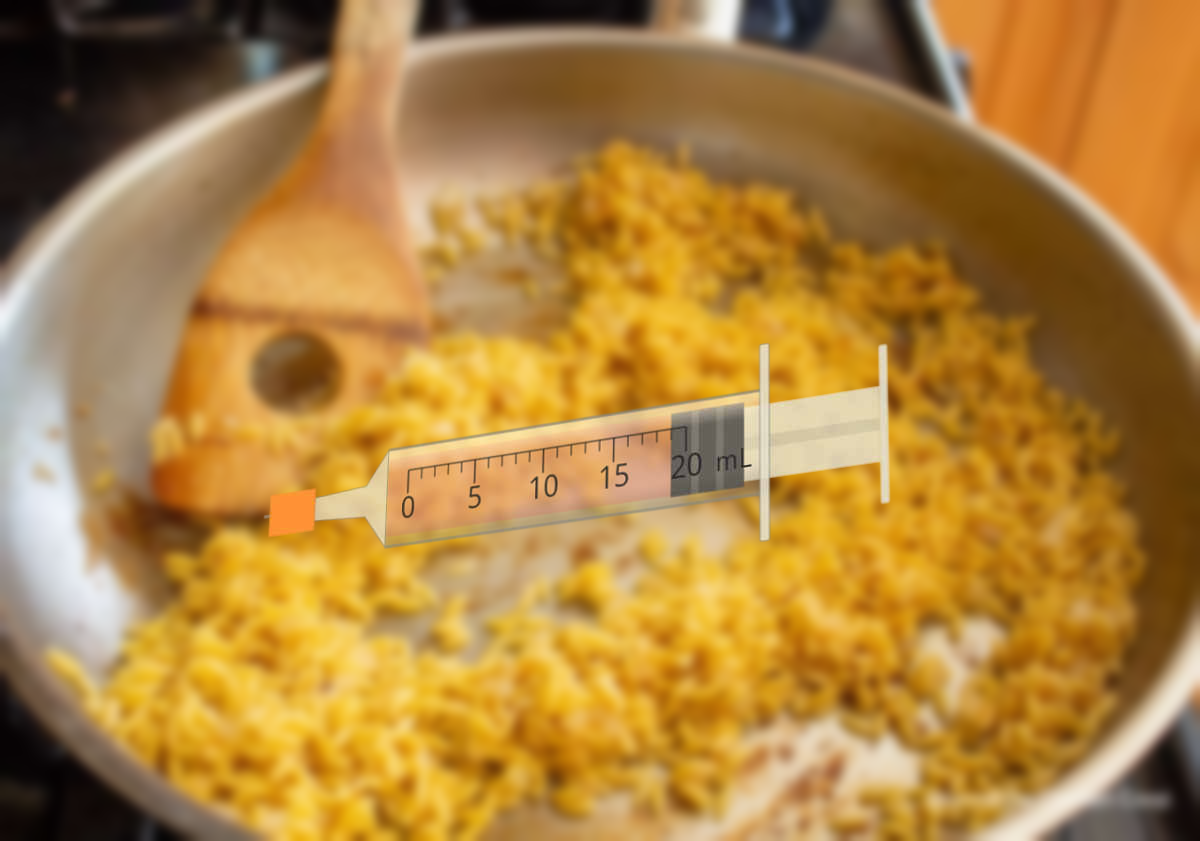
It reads value=19 unit=mL
